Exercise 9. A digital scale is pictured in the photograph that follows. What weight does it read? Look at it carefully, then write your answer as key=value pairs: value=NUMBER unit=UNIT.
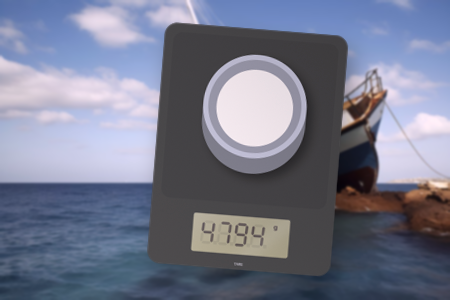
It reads value=4794 unit=g
